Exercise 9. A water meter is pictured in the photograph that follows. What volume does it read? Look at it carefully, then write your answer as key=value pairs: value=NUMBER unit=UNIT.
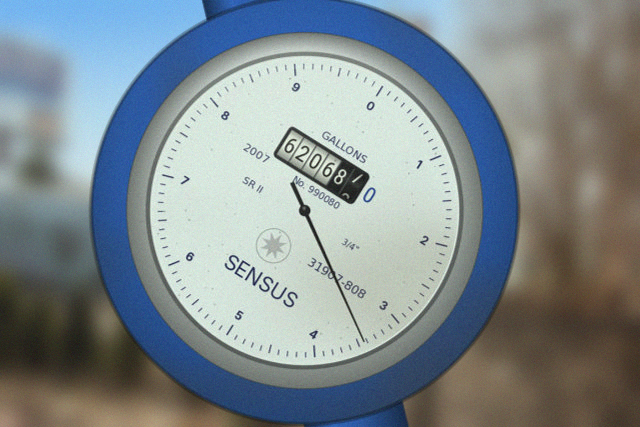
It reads value=6206873.4 unit=gal
